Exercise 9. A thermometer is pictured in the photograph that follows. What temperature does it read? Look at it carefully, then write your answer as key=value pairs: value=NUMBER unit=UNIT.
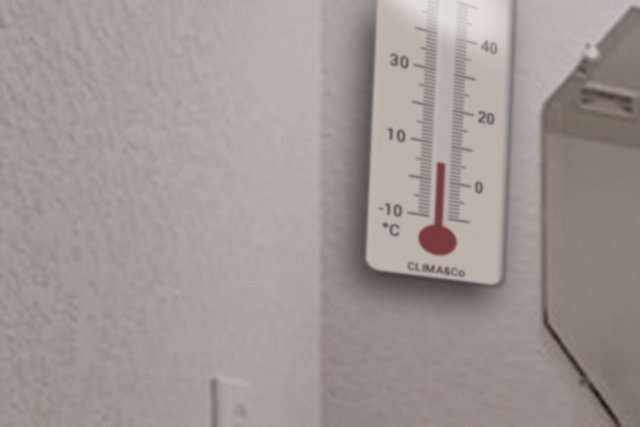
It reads value=5 unit=°C
